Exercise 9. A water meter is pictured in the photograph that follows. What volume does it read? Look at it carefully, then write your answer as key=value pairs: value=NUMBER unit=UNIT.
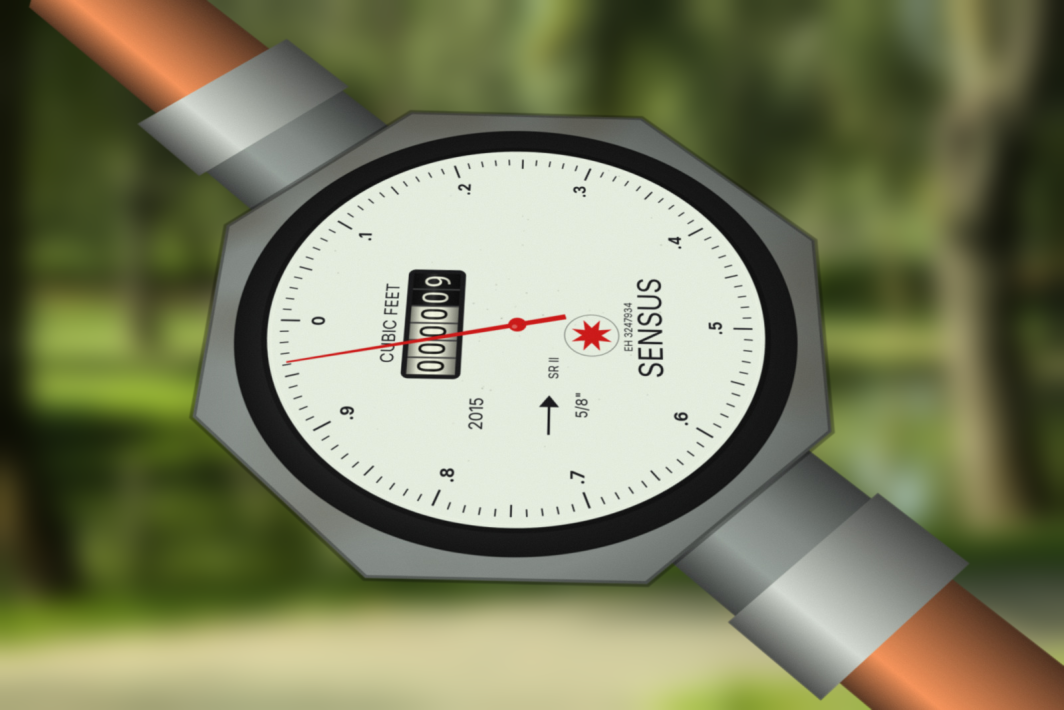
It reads value=8.96 unit=ft³
